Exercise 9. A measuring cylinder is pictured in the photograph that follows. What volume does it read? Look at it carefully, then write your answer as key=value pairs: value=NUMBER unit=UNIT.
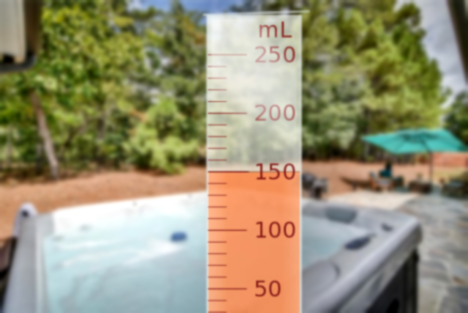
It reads value=150 unit=mL
